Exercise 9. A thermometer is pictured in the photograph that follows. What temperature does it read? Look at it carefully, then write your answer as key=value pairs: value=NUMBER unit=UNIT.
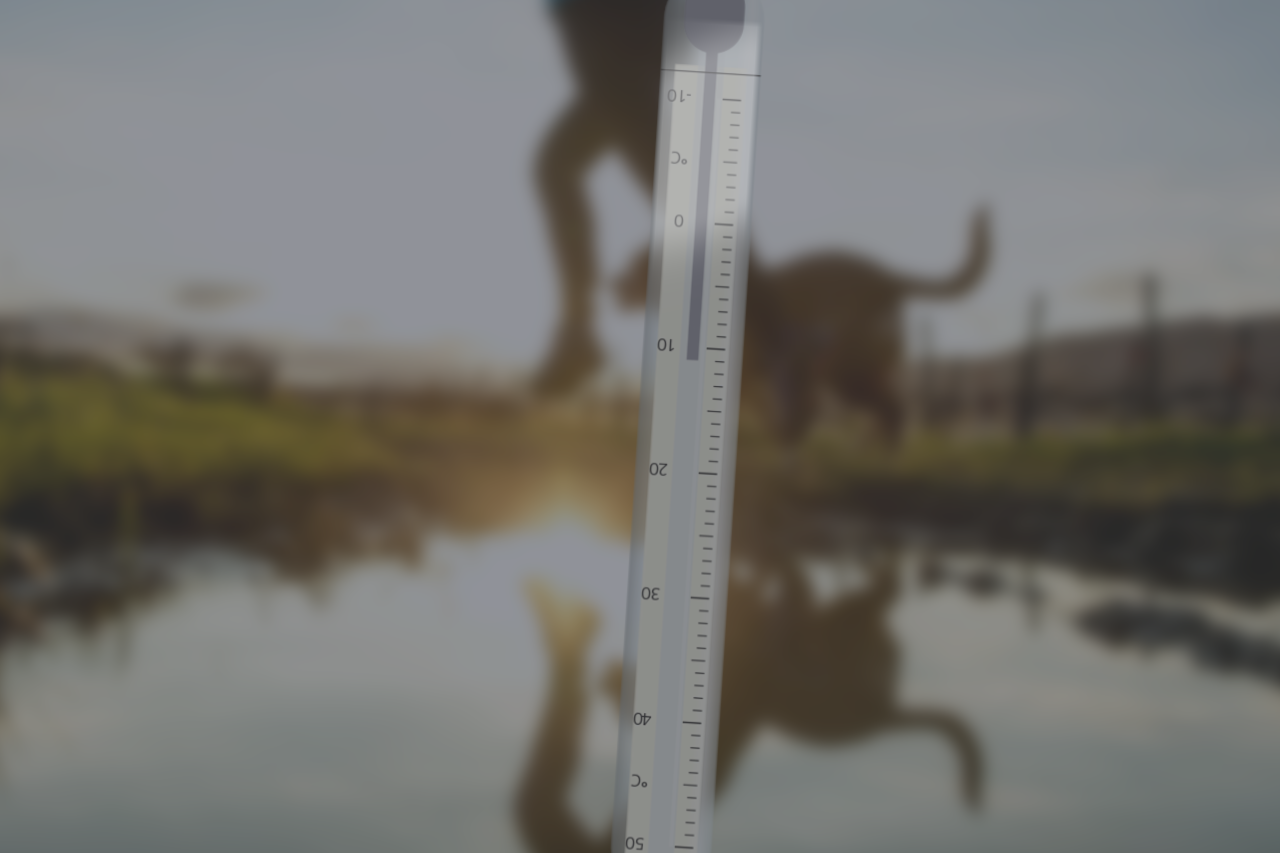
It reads value=11 unit=°C
